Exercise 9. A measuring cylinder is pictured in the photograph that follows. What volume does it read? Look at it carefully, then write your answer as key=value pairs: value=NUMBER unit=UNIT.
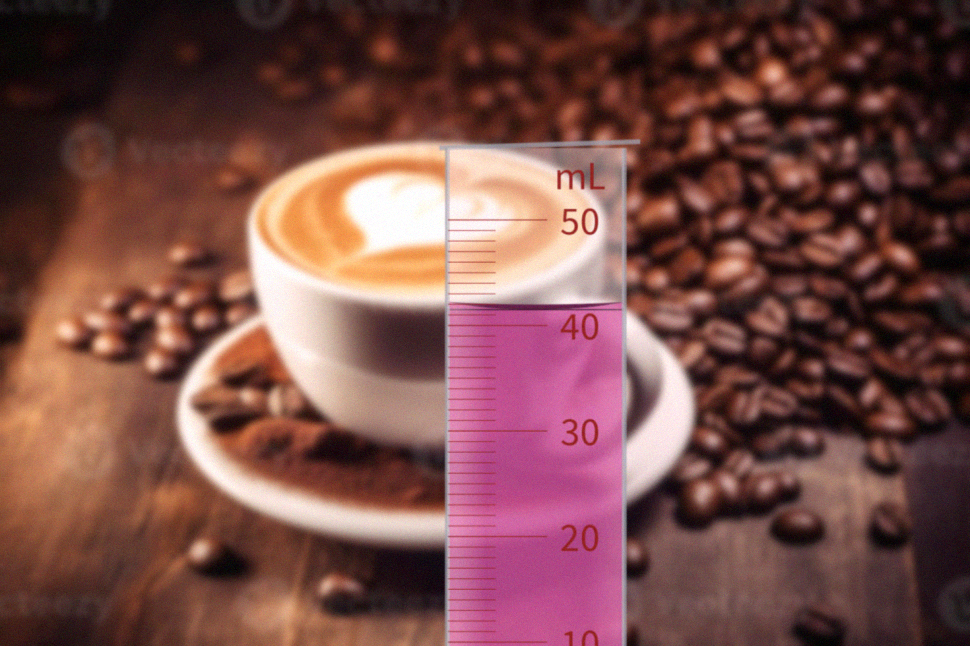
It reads value=41.5 unit=mL
